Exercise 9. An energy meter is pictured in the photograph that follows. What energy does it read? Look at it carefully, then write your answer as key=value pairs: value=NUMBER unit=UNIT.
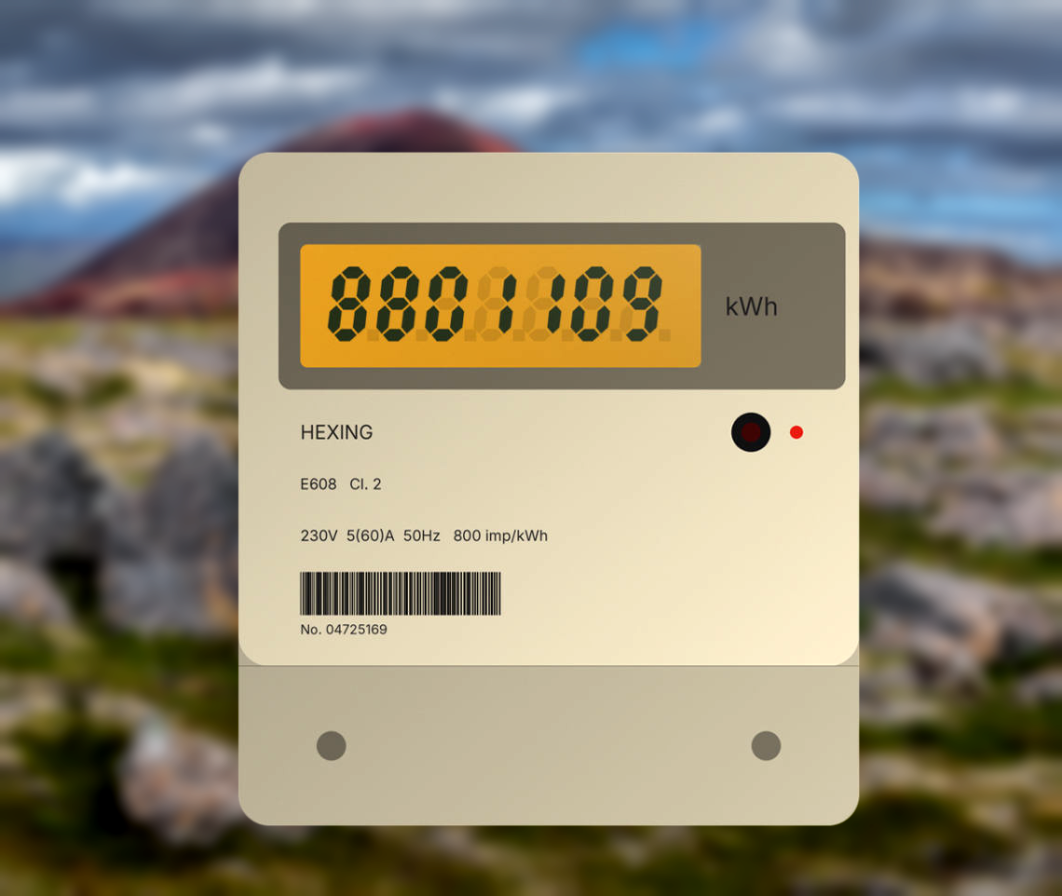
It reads value=8801109 unit=kWh
